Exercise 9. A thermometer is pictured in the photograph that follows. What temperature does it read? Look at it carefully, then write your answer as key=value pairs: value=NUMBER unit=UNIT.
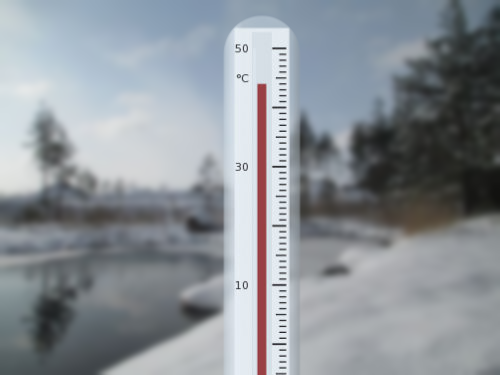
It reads value=44 unit=°C
